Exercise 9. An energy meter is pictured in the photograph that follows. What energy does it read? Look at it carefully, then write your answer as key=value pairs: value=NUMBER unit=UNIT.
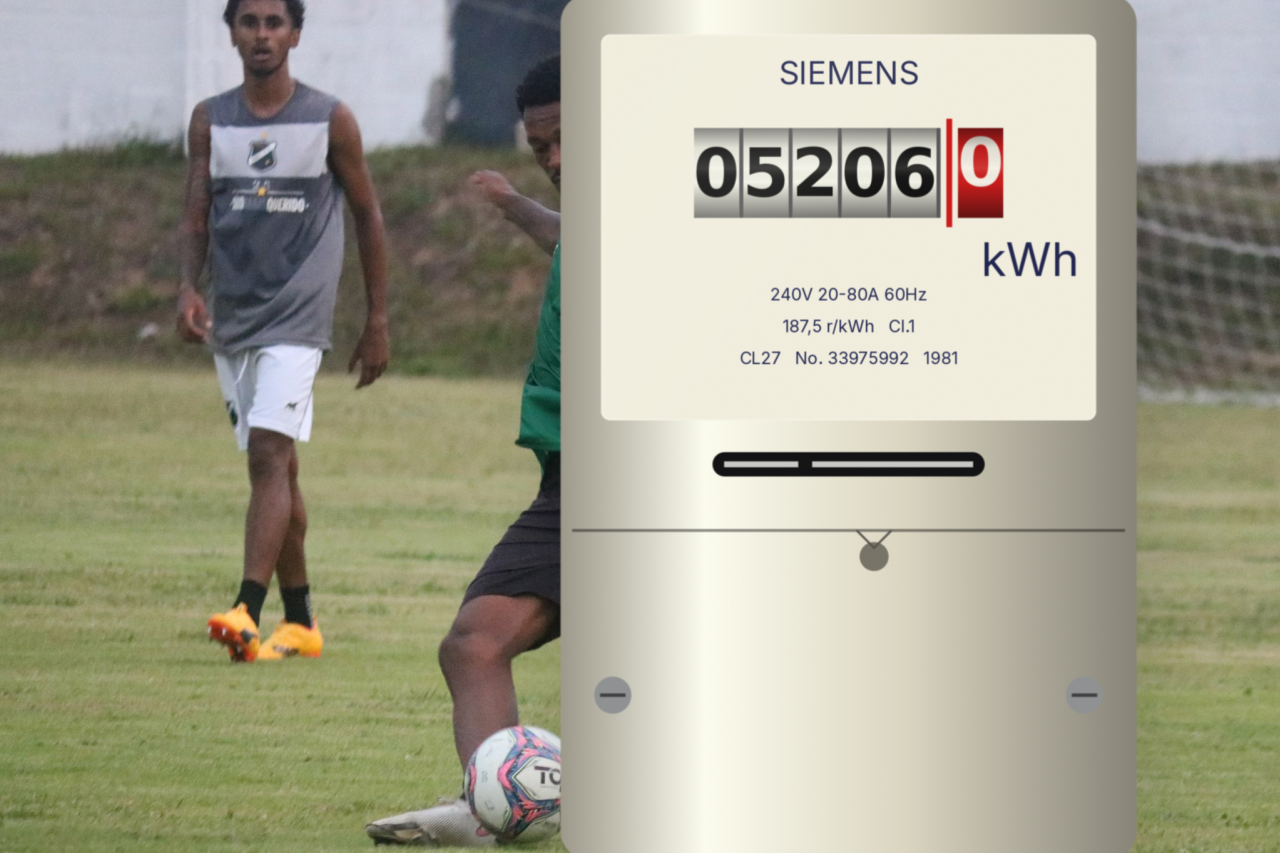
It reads value=5206.0 unit=kWh
